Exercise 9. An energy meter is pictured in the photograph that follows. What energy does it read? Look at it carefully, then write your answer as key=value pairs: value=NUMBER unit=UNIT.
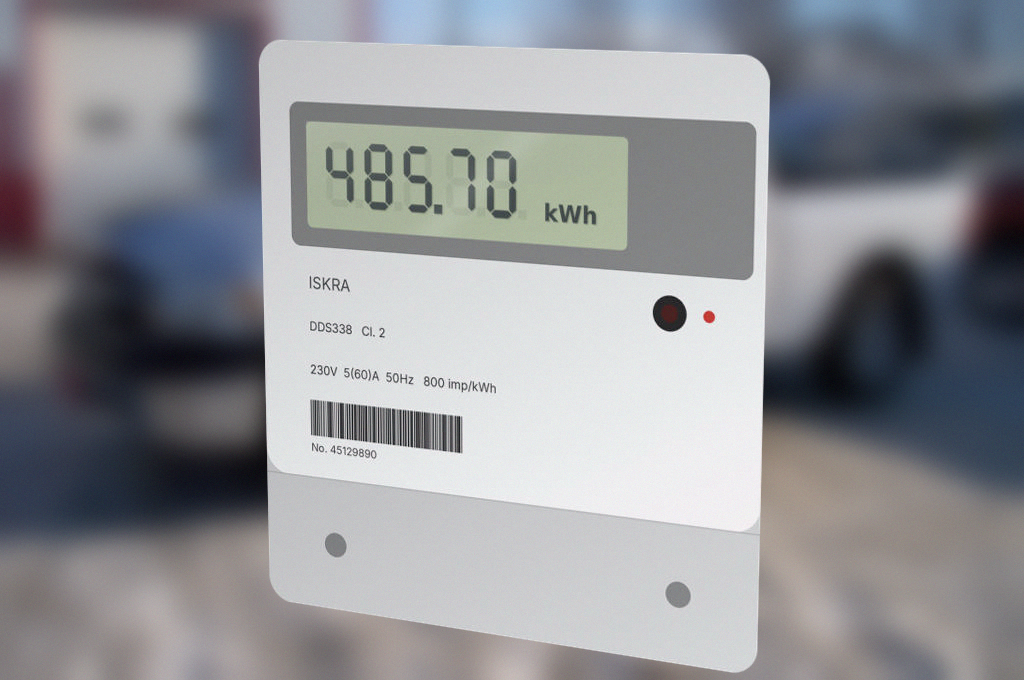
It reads value=485.70 unit=kWh
